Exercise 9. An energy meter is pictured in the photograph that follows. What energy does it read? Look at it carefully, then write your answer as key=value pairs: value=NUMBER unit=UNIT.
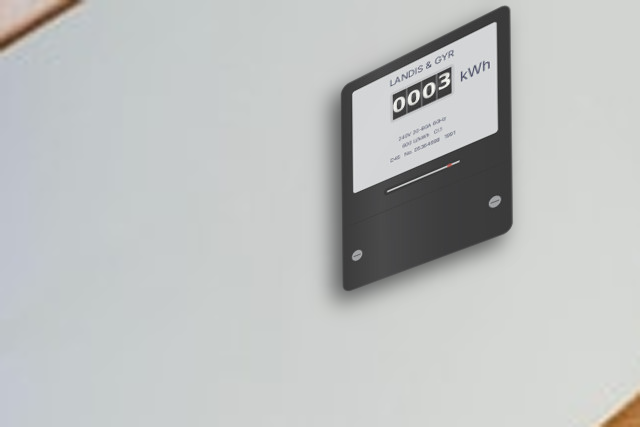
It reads value=3 unit=kWh
